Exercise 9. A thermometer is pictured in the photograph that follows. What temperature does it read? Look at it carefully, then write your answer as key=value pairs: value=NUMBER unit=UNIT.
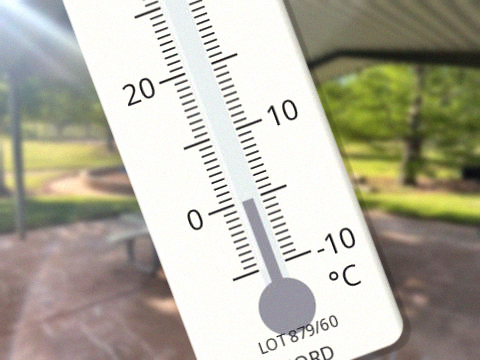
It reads value=0 unit=°C
